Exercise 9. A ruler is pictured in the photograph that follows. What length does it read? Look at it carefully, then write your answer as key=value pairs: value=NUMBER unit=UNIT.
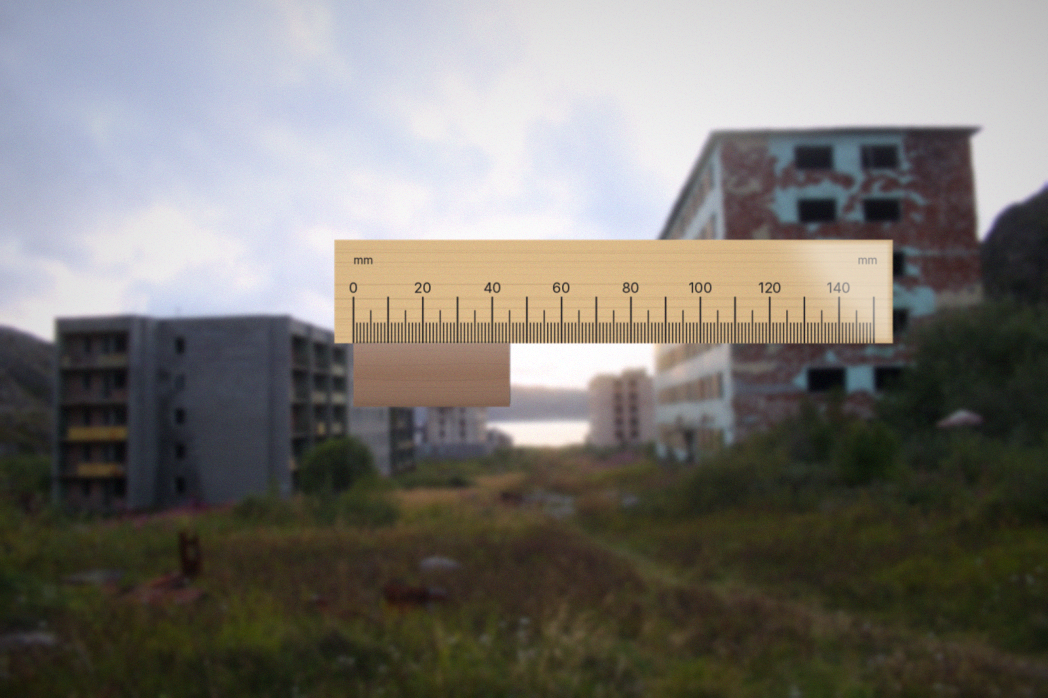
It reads value=45 unit=mm
